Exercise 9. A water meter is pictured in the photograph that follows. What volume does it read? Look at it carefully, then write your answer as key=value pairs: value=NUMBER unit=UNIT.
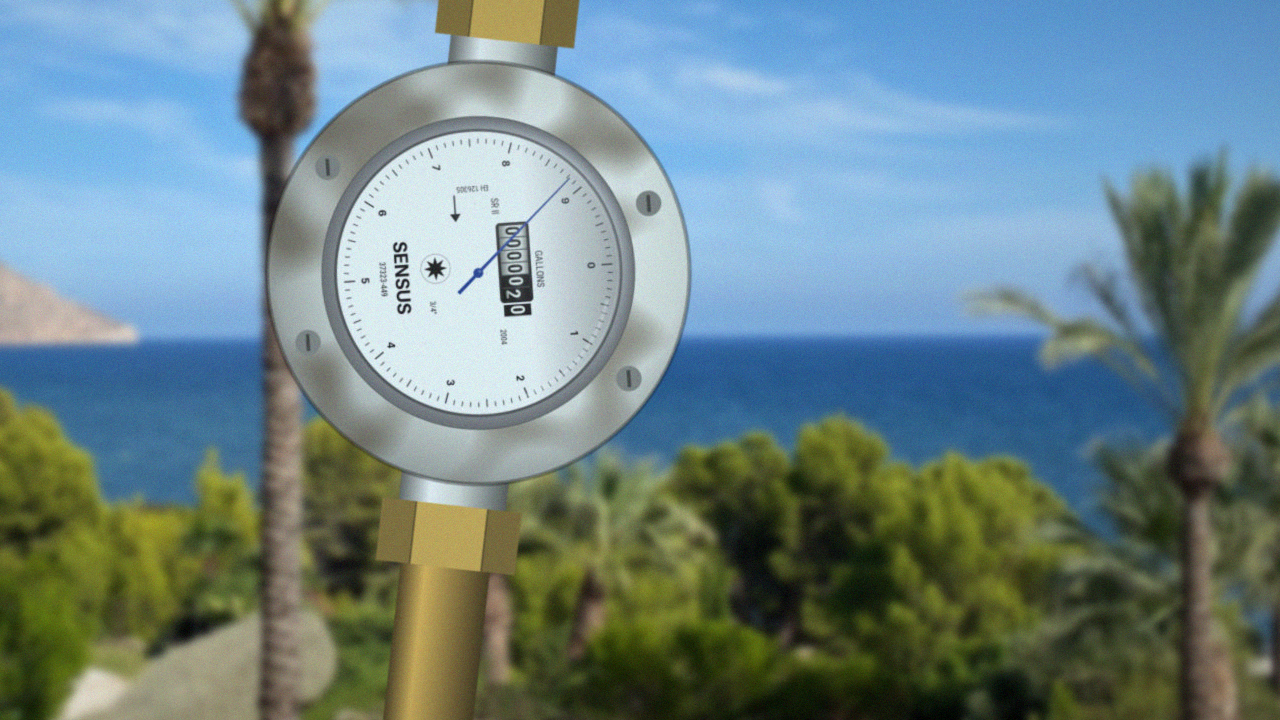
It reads value=18.8 unit=gal
